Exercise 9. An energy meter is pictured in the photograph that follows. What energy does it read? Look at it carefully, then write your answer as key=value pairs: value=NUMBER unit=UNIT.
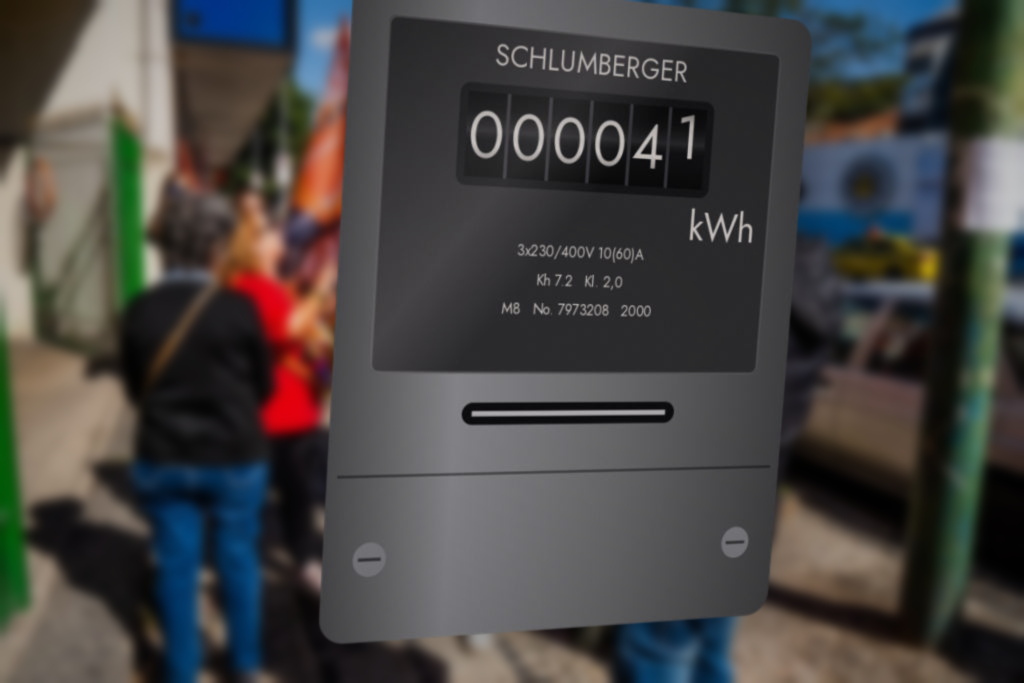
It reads value=41 unit=kWh
